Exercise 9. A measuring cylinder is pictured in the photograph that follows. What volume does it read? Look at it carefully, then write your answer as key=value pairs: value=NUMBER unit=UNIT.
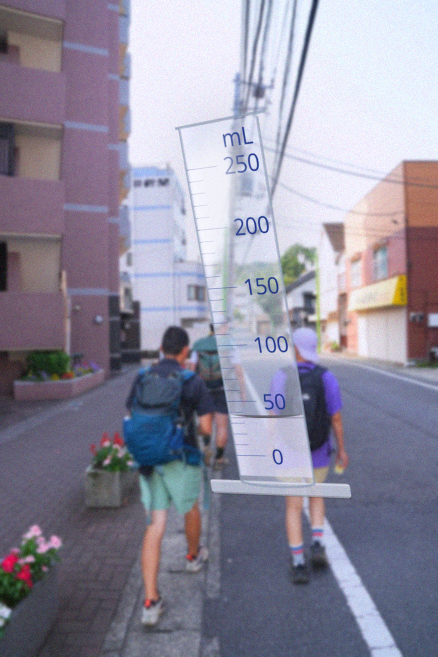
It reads value=35 unit=mL
